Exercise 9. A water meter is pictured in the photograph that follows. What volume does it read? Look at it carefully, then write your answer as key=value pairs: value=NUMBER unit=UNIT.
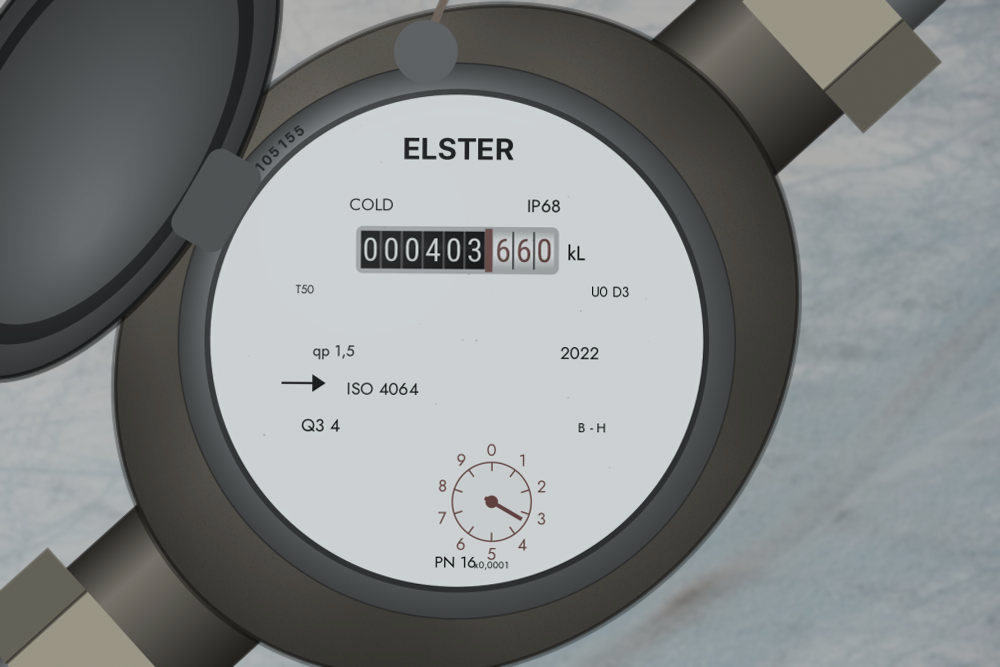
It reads value=403.6603 unit=kL
